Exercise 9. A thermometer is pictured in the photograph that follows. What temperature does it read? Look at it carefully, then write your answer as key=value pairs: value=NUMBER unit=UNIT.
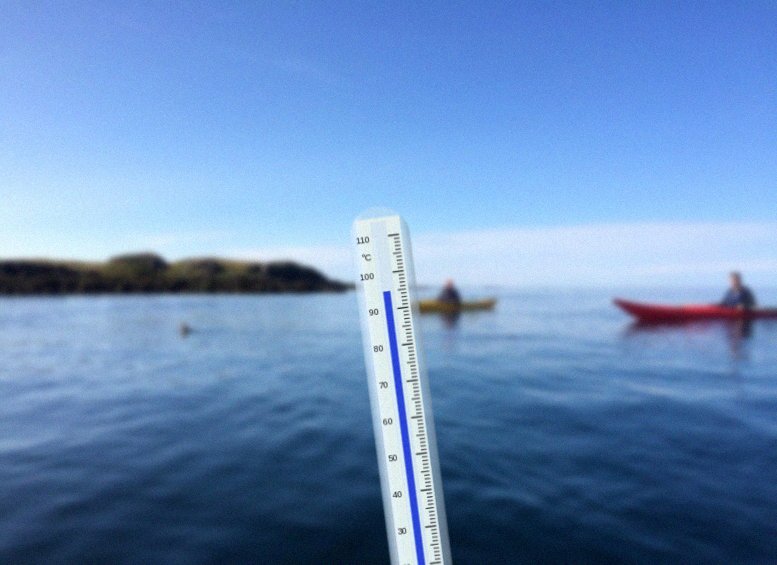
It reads value=95 unit=°C
